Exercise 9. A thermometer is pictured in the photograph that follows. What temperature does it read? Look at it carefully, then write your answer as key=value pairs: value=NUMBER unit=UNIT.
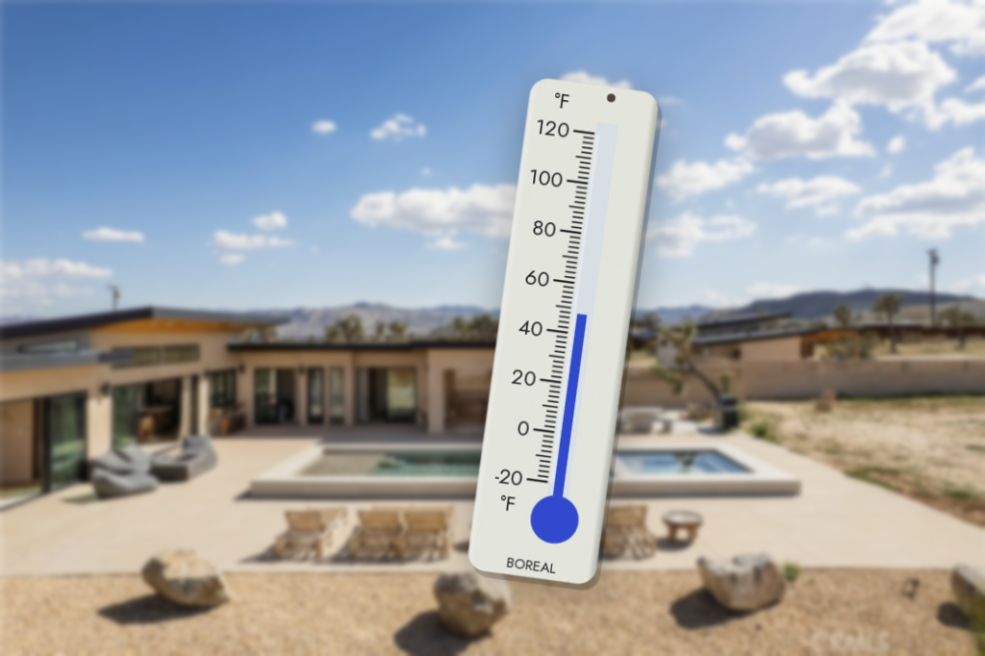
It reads value=48 unit=°F
